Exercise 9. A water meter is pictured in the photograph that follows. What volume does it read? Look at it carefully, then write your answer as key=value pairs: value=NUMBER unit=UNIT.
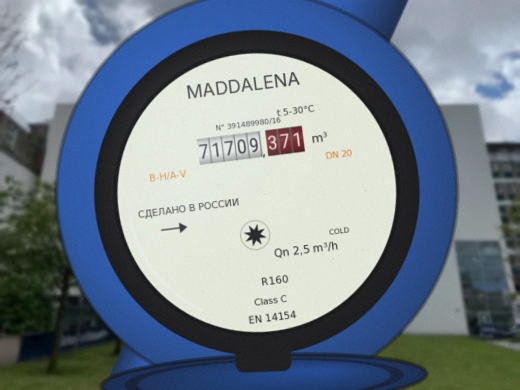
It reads value=71709.371 unit=m³
